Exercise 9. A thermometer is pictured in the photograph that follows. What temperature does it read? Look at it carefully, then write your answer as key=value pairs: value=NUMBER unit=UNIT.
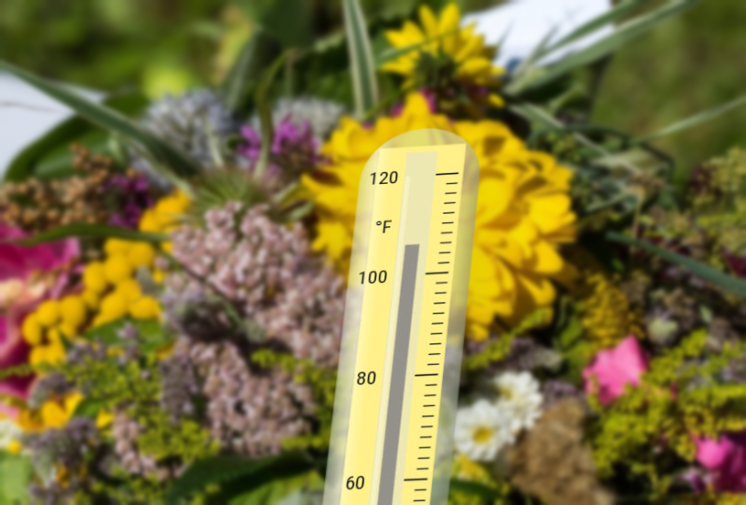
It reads value=106 unit=°F
